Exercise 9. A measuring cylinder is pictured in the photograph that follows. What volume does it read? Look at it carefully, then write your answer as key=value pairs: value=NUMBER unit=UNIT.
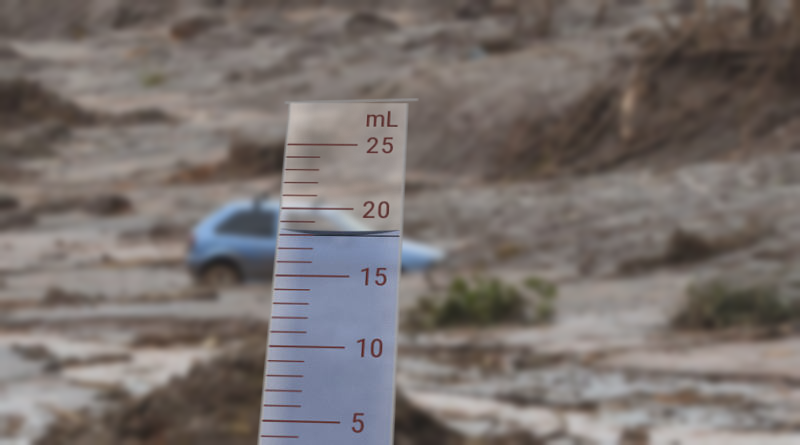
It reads value=18 unit=mL
